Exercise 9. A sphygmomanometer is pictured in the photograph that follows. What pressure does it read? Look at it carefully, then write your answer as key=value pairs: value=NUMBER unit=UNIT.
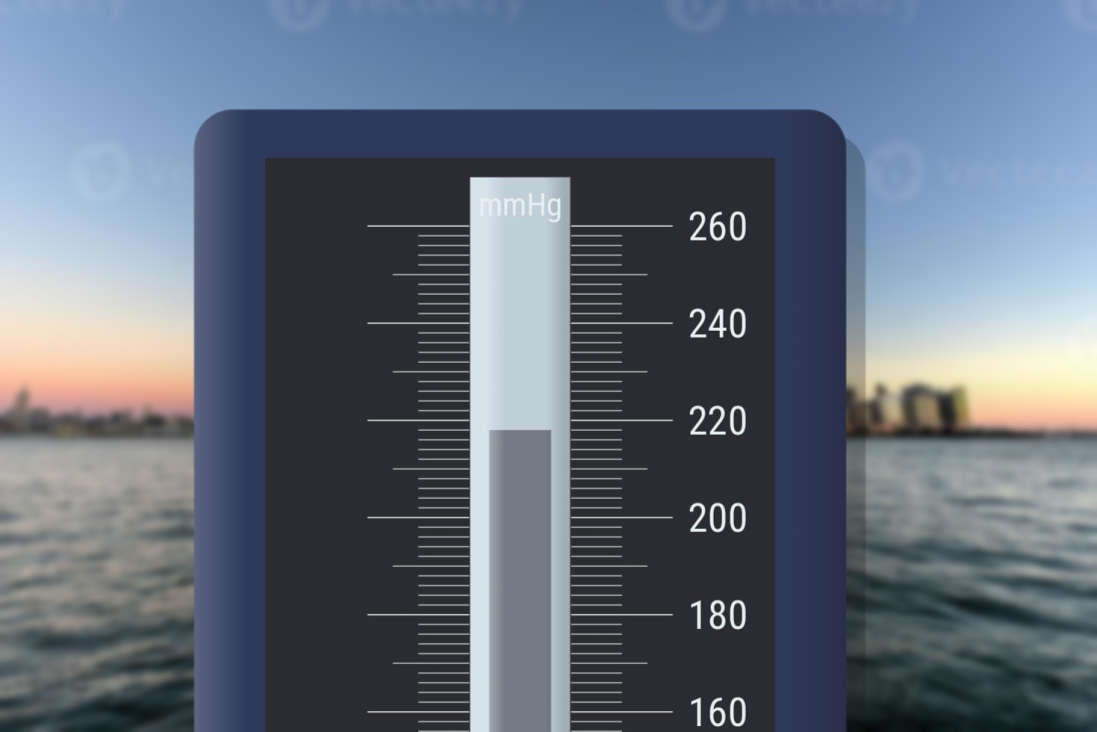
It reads value=218 unit=mmHg
